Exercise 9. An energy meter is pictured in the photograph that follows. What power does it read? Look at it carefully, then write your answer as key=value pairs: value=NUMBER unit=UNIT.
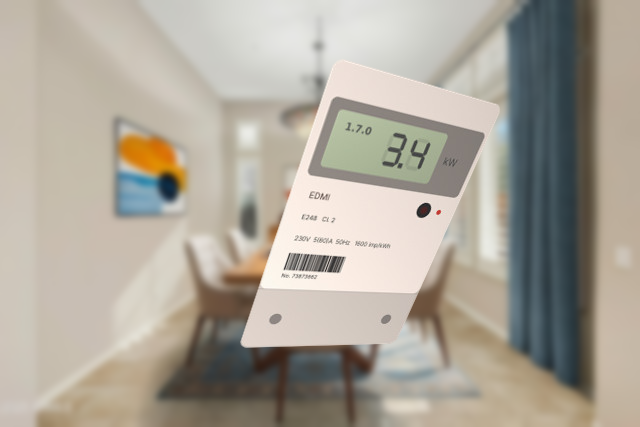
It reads value=3.4 unit=kW
